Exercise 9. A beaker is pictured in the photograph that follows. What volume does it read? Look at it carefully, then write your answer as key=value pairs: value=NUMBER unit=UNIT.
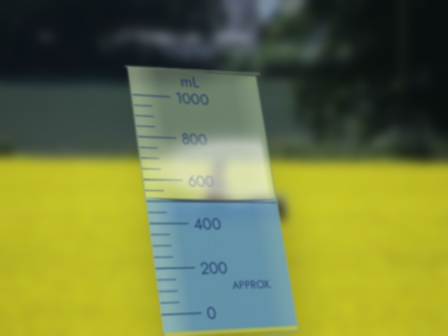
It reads value=500 unit=mL
